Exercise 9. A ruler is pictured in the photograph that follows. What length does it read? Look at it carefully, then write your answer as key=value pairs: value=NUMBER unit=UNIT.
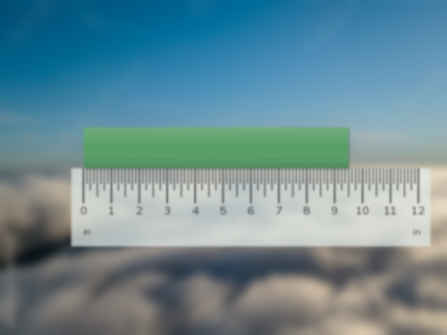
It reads value=9.5 unit=in
